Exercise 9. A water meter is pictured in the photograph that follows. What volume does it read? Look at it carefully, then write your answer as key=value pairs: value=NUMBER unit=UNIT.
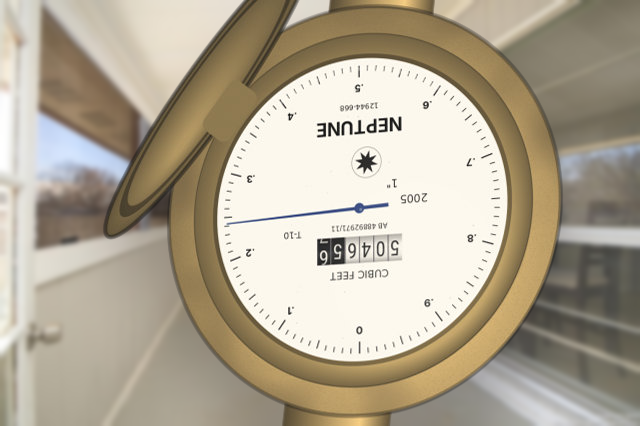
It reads value=504656.24 unit=ft³
